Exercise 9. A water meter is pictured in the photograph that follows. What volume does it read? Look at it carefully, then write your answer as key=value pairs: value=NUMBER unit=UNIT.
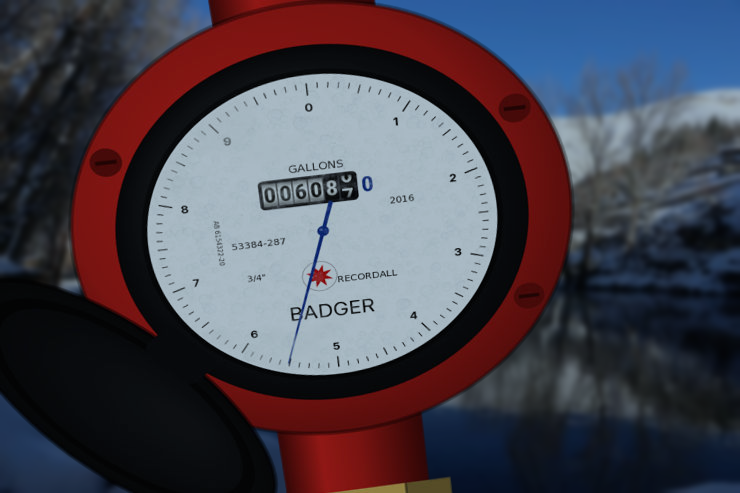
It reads value=60865.5 unit=gal
